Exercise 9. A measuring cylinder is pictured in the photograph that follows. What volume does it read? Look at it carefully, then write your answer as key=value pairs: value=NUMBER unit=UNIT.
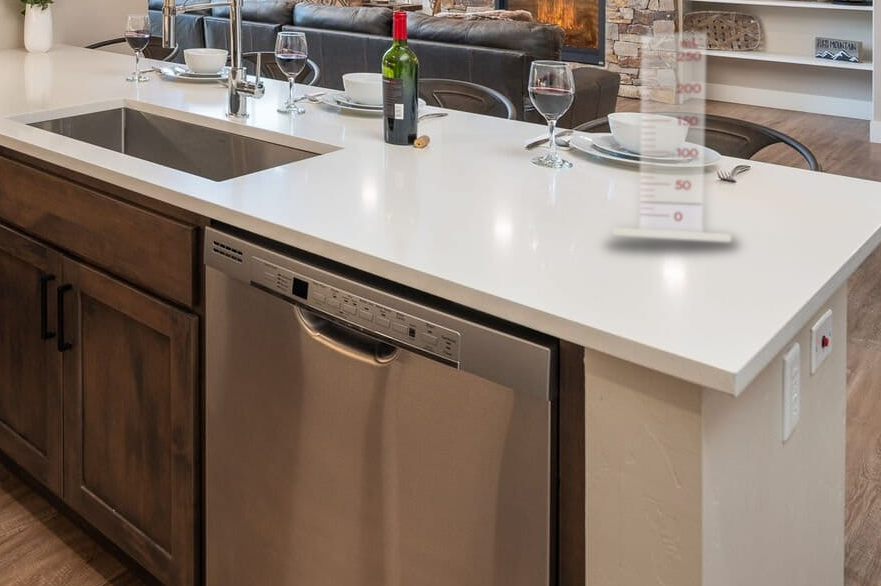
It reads value=20 unit=mL
